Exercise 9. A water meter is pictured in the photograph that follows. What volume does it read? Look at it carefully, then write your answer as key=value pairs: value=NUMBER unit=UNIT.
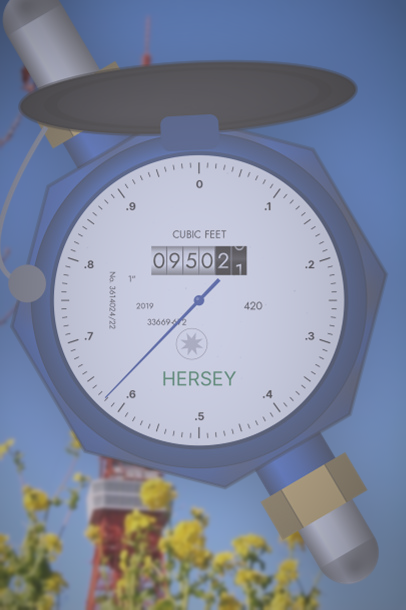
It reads value=95020.62 unit=ft³
